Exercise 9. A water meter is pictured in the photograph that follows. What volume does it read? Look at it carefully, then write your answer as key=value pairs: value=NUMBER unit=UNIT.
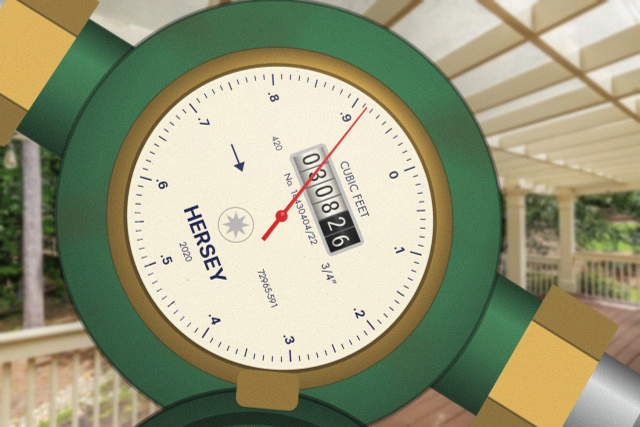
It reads value=30825.91 unit=ft³
